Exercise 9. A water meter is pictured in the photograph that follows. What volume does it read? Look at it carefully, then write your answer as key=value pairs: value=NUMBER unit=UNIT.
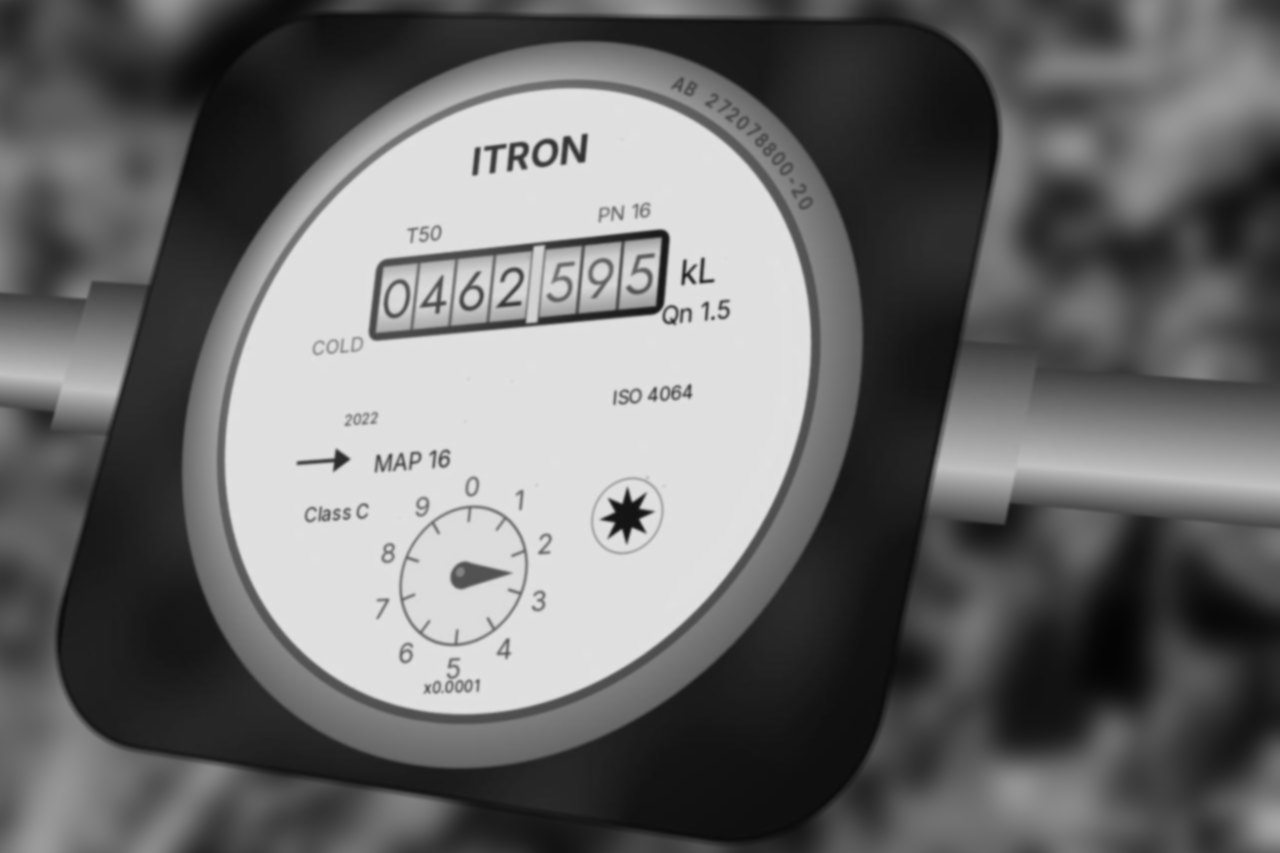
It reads value=462.5952 unit=kL
